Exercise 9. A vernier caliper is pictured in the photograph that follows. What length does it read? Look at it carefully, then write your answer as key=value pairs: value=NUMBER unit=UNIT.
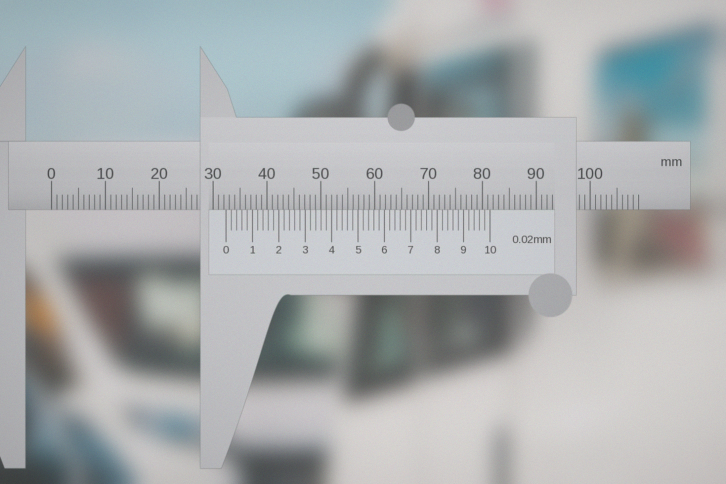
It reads value=32.4 unit=mm
